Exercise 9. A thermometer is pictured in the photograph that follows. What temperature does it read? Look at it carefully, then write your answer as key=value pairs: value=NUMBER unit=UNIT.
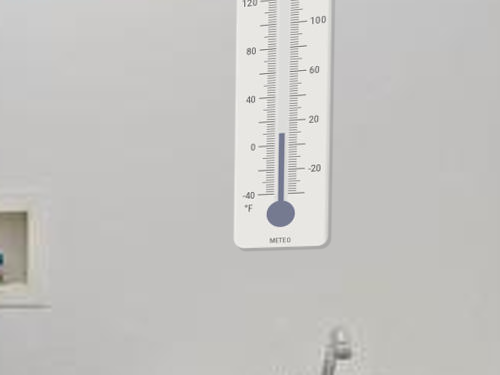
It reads value=10 unit=°F
